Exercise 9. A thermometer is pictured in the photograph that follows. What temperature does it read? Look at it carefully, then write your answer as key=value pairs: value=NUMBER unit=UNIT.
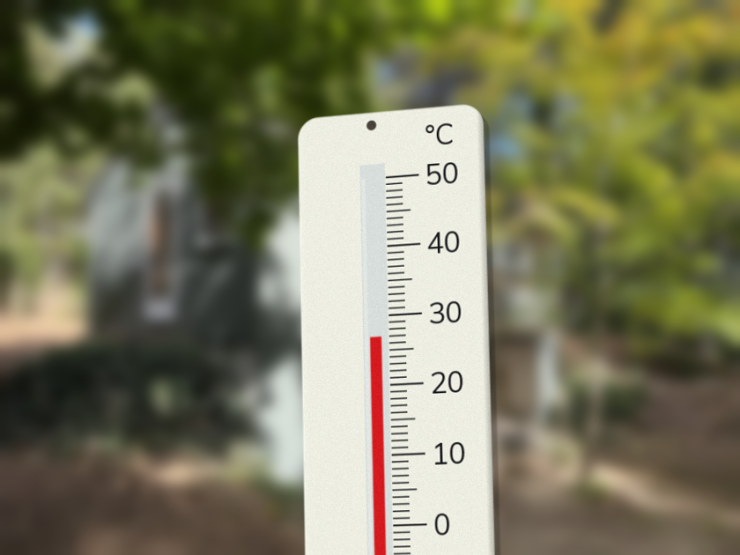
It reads value=27 unit=°C
